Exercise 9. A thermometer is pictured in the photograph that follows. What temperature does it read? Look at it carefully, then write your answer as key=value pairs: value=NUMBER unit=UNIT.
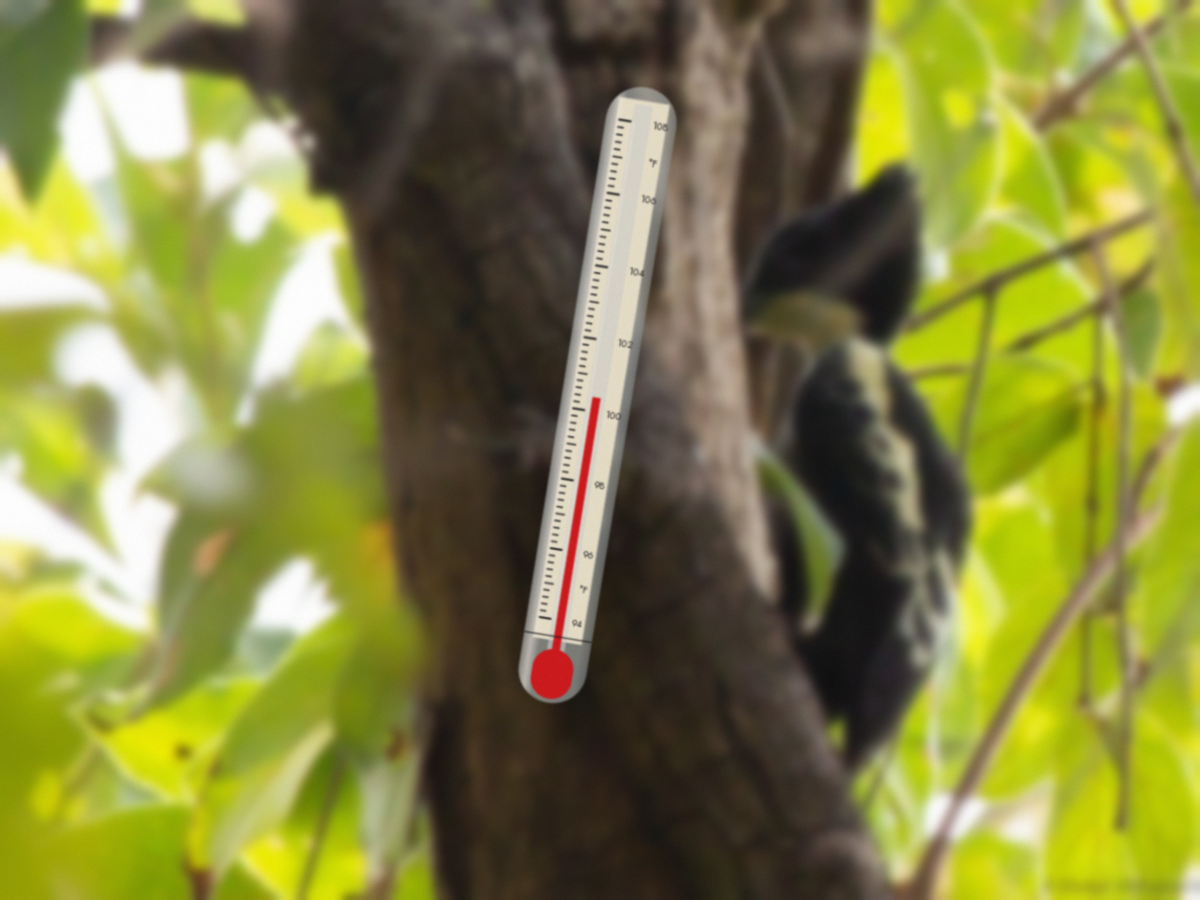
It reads value=100.4 unit=°F
